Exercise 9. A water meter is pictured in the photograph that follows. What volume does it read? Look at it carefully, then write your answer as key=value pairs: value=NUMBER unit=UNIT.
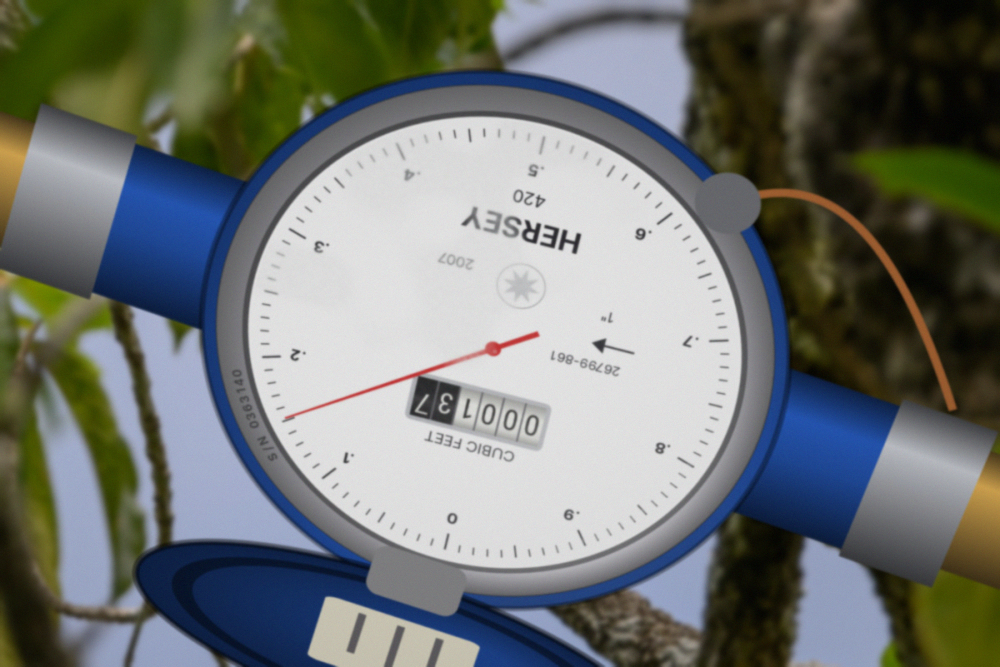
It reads value=137.15 unit=ft³
